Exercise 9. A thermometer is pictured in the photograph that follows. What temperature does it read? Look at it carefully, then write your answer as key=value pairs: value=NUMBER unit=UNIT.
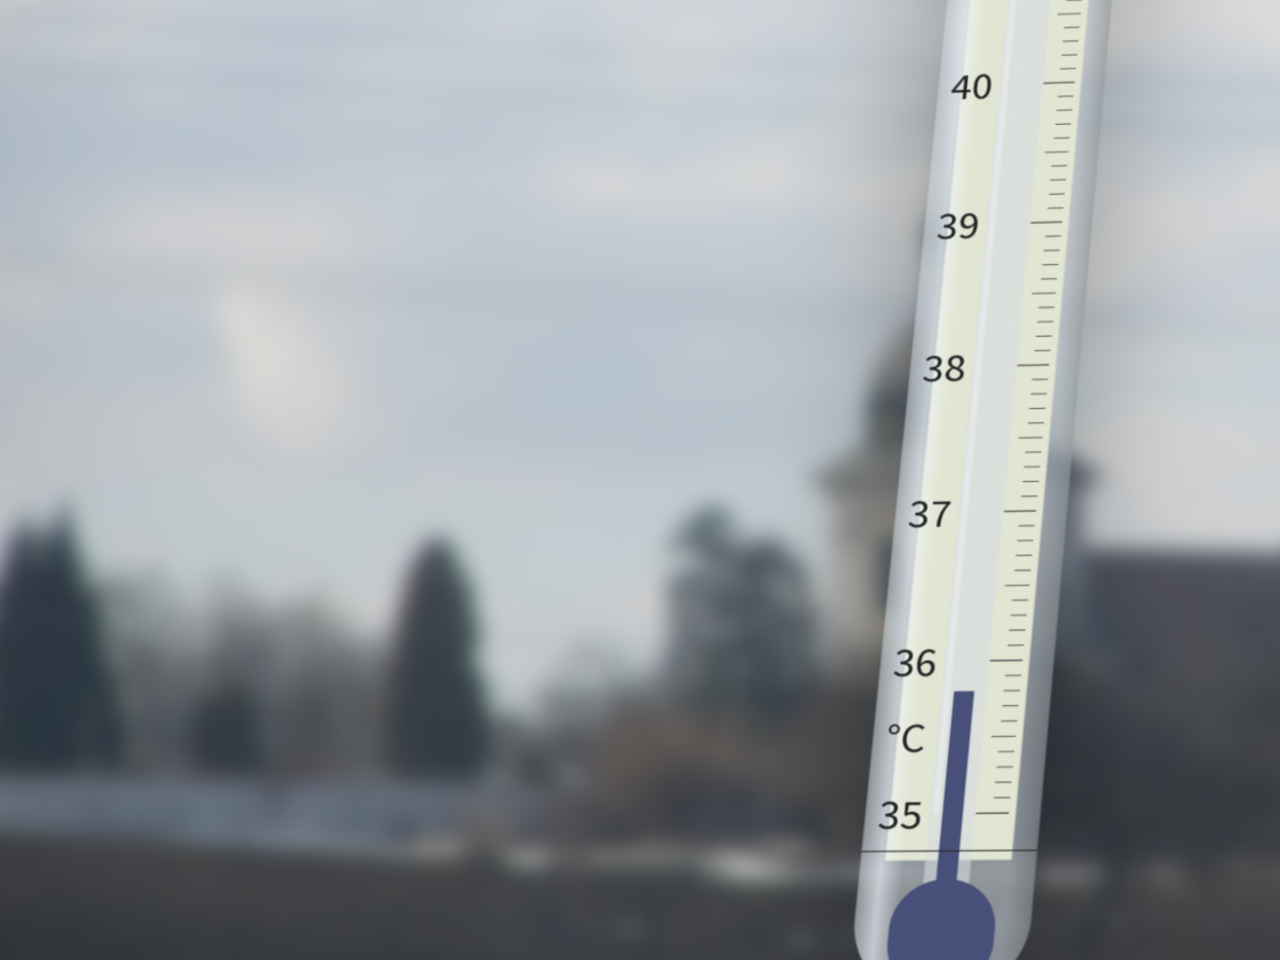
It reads value=35.8 unit=°C
